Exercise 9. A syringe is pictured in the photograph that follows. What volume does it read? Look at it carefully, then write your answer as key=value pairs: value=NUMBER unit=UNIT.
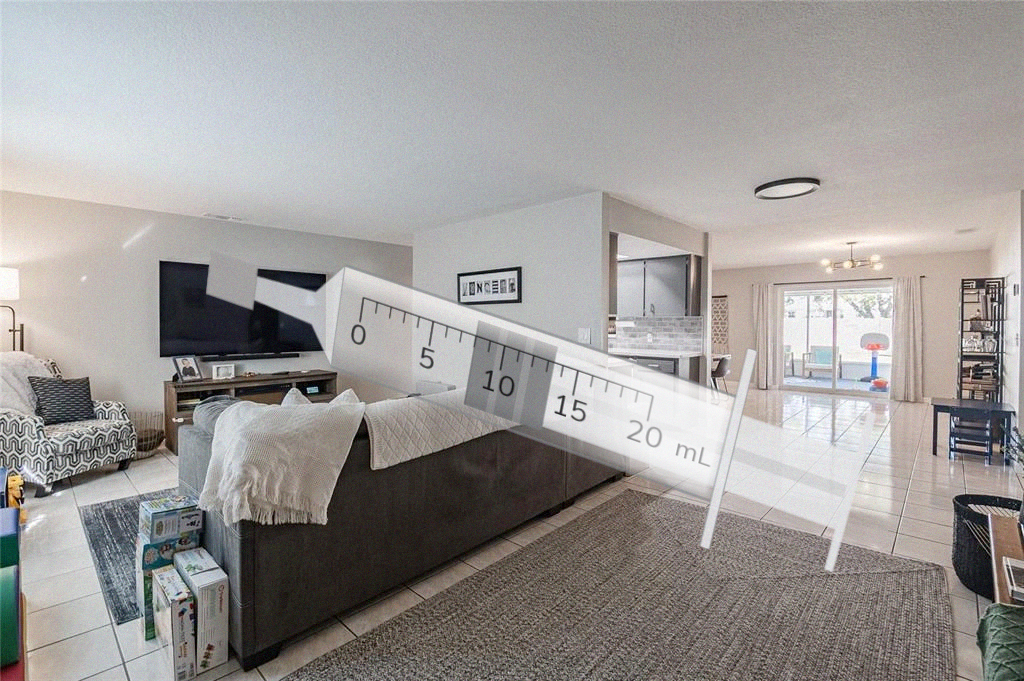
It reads value=8 unit=mL
